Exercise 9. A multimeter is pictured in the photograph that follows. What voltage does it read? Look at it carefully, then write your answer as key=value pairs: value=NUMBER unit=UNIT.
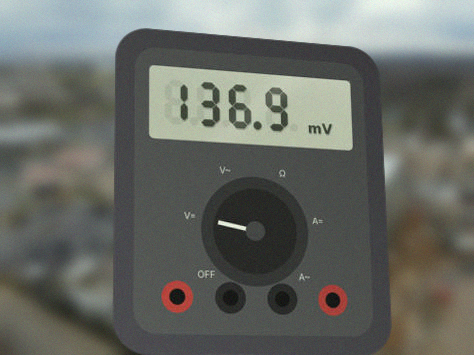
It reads value=136.9 unit=mV
